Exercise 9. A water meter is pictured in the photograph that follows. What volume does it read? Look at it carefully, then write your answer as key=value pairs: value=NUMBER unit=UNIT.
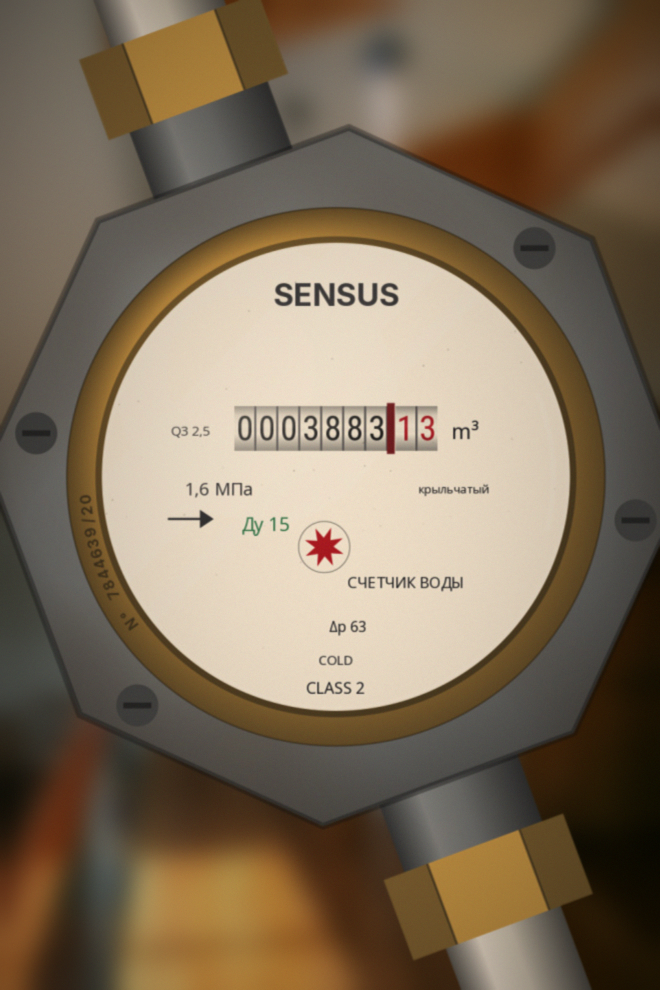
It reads value=3883.13 unit=m³
